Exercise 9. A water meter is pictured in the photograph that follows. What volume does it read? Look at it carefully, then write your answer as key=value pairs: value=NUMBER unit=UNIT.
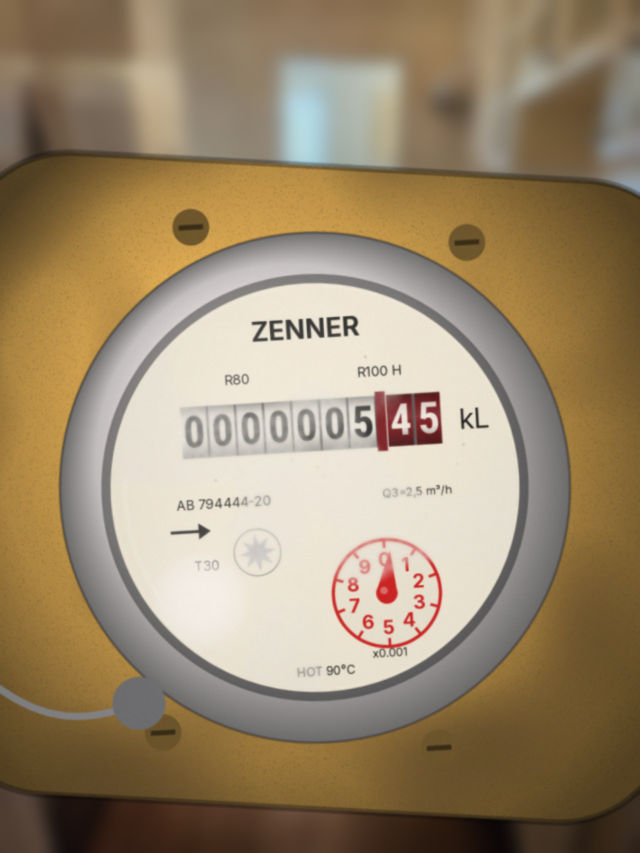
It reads value=5.450 unit=kL
